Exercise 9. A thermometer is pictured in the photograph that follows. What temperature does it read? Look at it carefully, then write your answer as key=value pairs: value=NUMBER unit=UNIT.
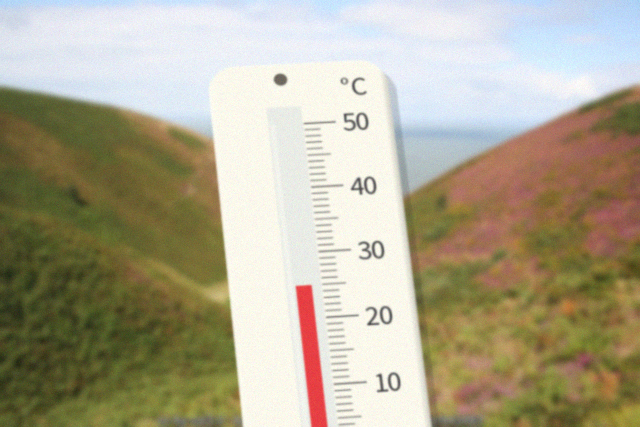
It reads value=25 unit=°C
